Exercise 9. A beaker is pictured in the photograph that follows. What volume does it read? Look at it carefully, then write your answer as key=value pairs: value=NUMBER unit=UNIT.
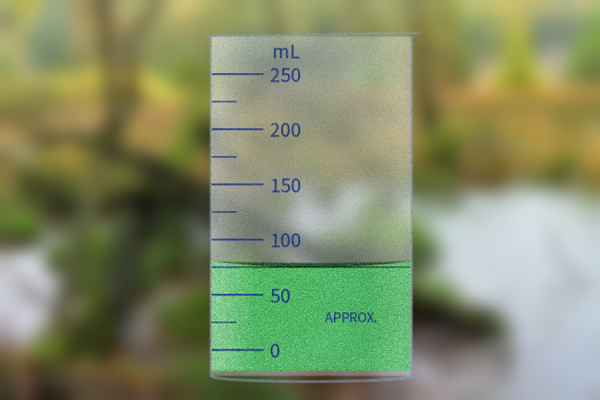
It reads value=75 unit=mL
